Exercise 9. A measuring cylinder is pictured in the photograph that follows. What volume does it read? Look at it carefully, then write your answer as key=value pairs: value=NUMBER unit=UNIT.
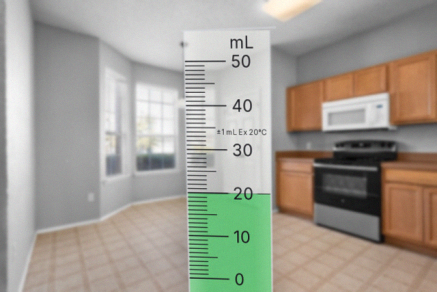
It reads value=20 unit=mL
